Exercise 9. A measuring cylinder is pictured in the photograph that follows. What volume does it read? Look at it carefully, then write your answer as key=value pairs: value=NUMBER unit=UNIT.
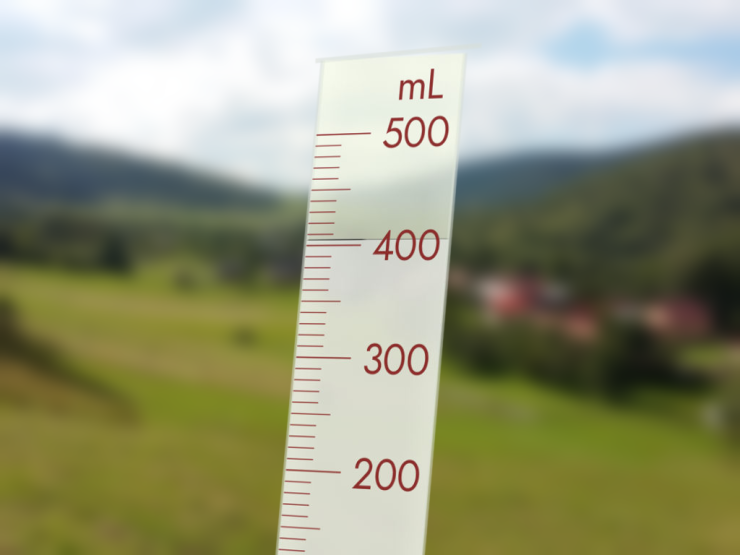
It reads value=405 unit=mL
